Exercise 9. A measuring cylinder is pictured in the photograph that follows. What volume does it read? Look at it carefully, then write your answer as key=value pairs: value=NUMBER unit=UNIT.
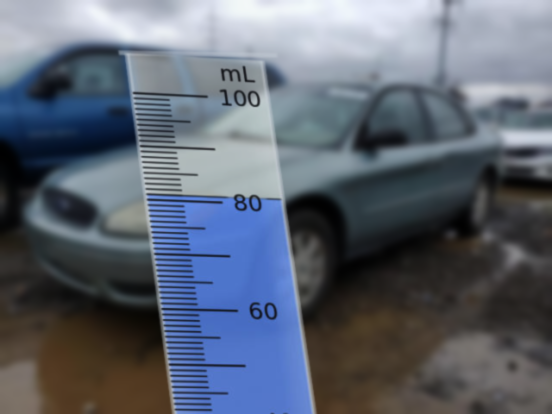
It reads value=81 unit=mL
